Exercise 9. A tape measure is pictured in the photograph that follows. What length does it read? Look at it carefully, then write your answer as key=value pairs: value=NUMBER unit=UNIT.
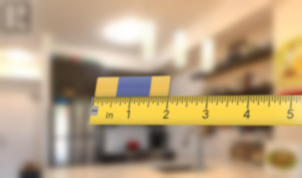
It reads value=2 unit=in
